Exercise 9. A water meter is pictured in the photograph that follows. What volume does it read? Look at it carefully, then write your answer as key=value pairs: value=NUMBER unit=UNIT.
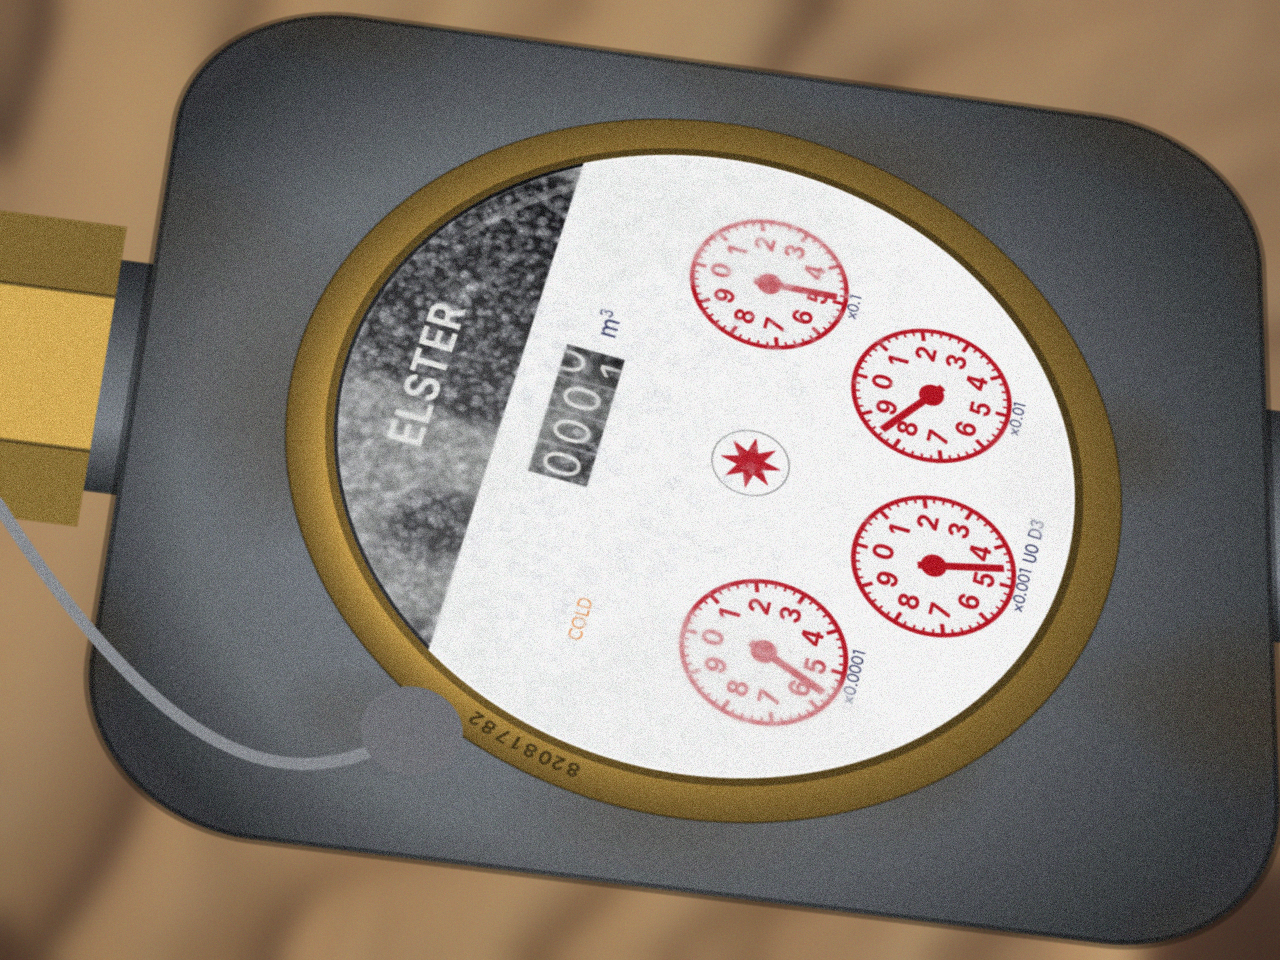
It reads value=0.4845 unit=m³
